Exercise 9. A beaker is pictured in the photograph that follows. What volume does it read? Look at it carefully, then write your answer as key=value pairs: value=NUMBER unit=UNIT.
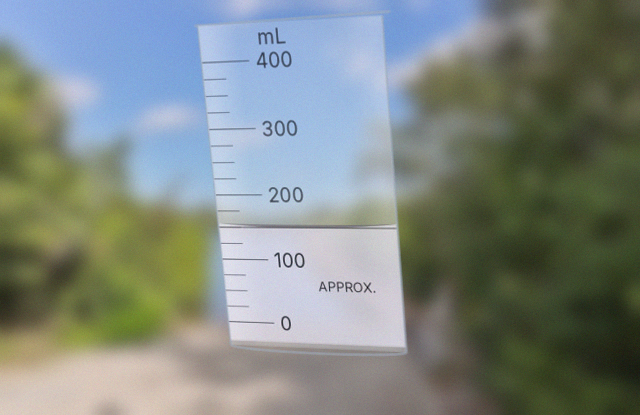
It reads value=150 unit=mL
